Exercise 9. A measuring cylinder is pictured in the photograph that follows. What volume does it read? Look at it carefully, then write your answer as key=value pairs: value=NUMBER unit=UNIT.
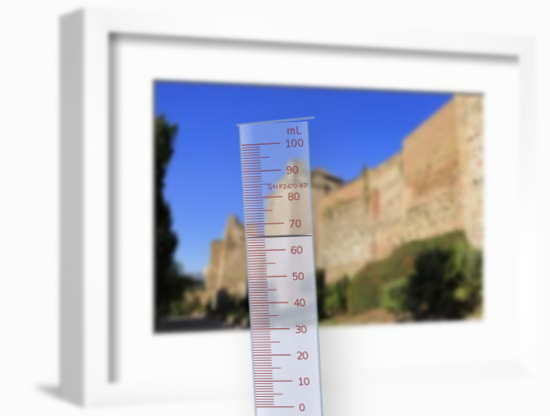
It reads value=65 unit=mL
